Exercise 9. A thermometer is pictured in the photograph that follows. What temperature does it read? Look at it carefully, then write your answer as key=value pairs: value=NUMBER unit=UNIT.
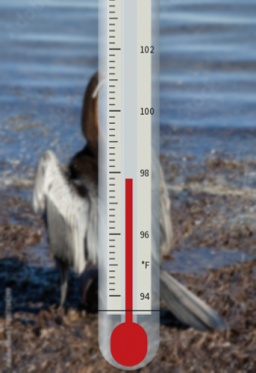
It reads value=97.8 unit=°F
